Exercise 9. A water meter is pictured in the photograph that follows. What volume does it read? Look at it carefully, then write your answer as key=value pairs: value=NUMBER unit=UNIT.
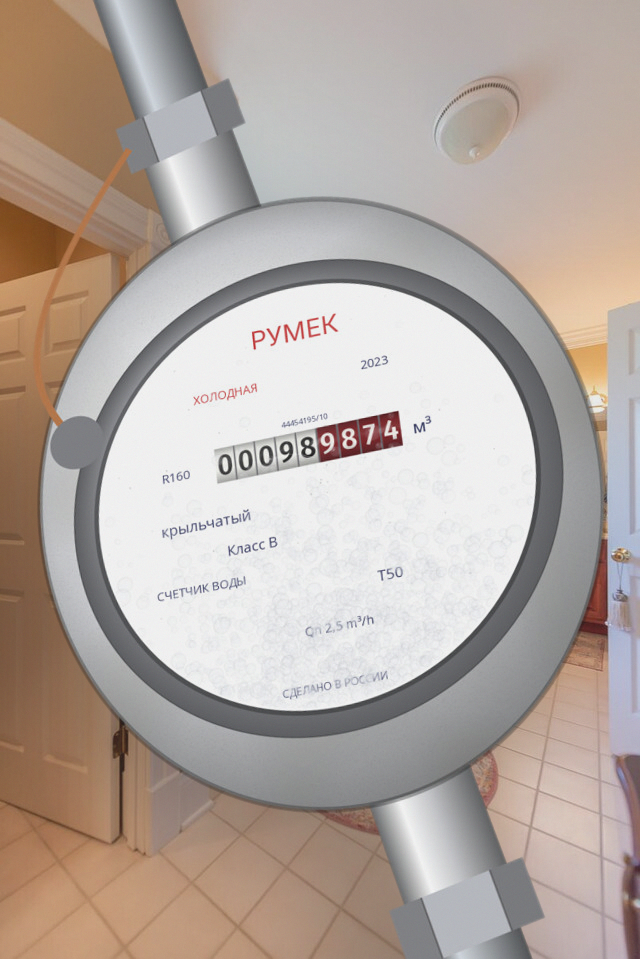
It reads value=98.9874 unit=m³
